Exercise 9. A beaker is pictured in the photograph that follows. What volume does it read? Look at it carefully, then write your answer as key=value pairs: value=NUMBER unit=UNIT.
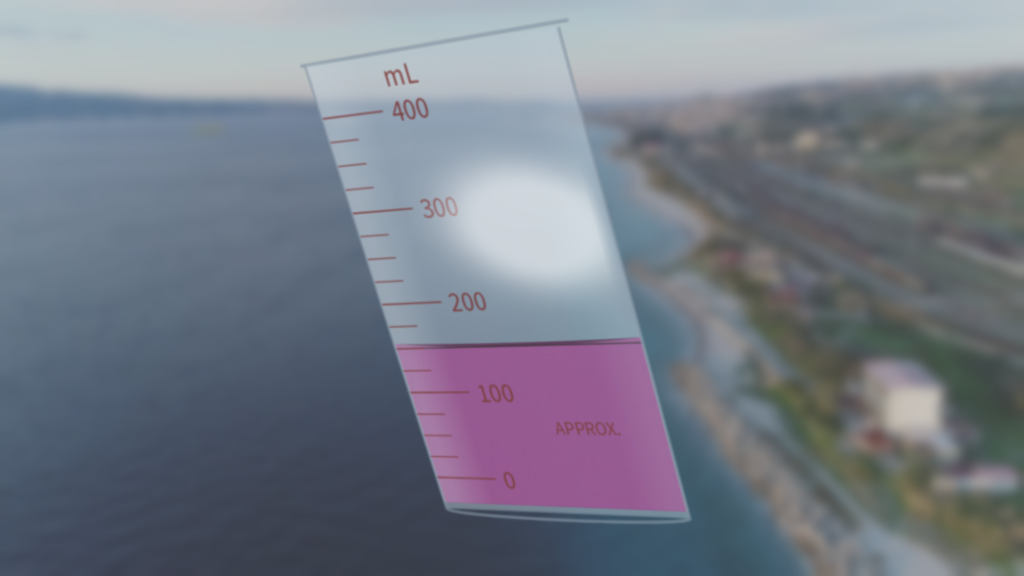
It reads value=150 unit=mL
